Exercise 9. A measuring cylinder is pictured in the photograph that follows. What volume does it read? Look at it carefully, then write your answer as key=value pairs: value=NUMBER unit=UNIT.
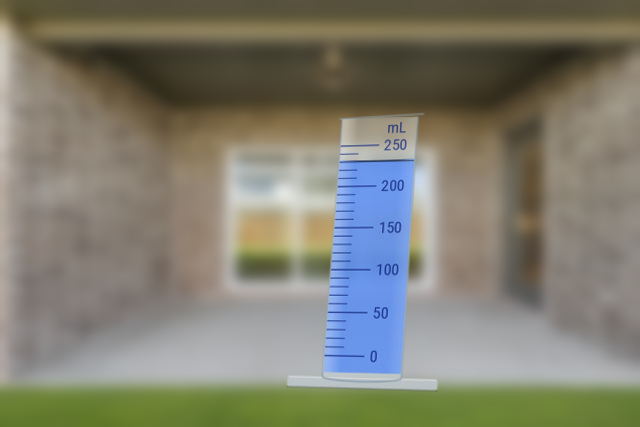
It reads value=230 unit=mL
